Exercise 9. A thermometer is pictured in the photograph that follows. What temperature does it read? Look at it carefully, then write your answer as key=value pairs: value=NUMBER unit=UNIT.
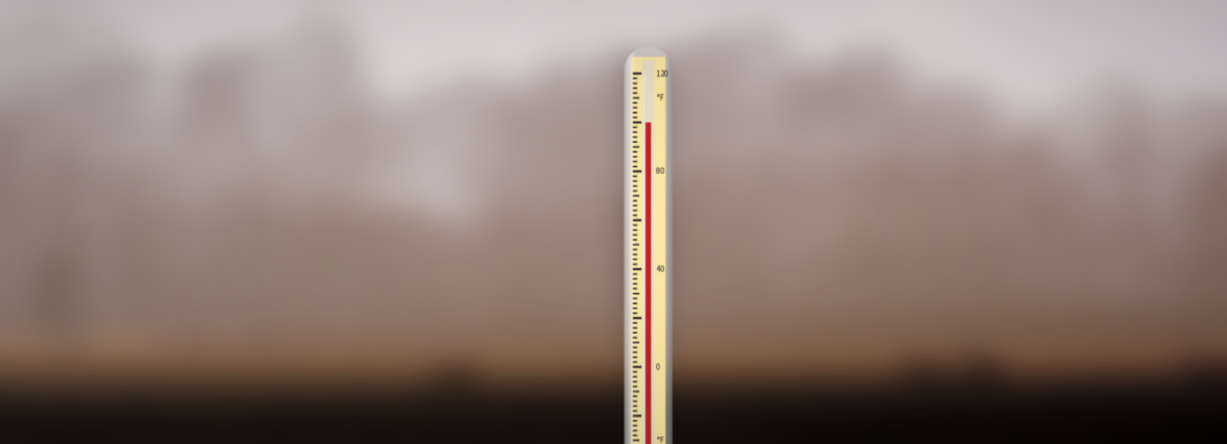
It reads value=100 unit=°F
